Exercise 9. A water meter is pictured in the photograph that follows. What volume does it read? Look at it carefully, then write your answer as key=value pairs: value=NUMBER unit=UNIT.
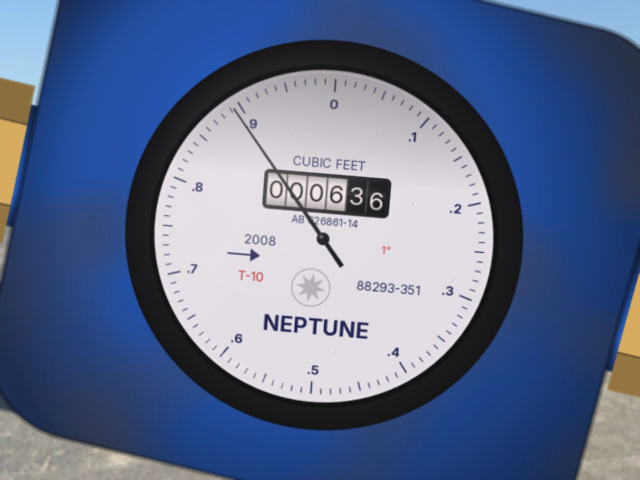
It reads value=635.89 unit=ft³
